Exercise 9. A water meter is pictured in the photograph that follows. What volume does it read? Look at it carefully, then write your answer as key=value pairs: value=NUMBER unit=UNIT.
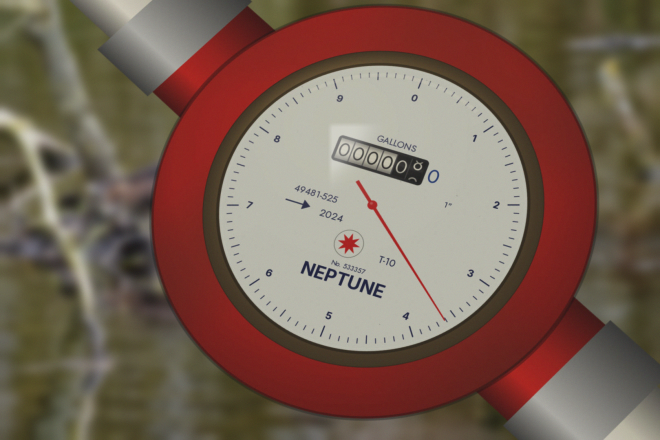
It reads value=83.6 unit=gal
